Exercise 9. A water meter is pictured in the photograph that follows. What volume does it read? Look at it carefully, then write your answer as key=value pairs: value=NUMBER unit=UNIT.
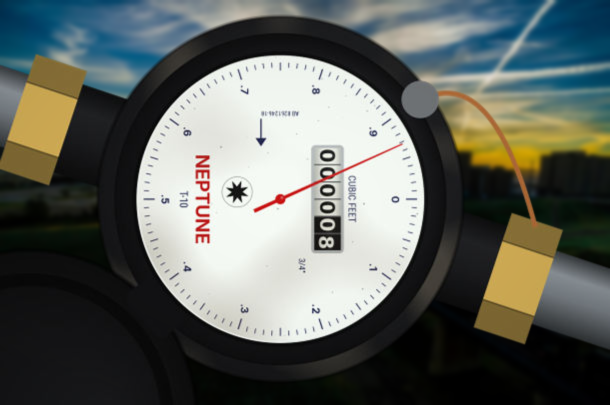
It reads value=7.93 unit=ft³
